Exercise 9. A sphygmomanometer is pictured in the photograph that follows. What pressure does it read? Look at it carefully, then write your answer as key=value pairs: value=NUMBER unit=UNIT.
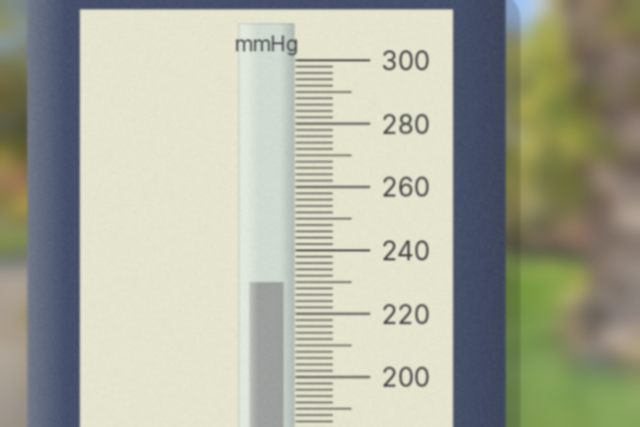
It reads value=230 unit=mmHg
